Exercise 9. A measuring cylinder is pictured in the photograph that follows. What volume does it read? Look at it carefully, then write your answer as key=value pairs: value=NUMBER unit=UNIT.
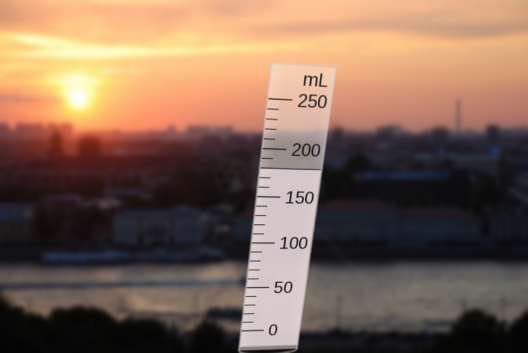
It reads value=180 unit=mL
